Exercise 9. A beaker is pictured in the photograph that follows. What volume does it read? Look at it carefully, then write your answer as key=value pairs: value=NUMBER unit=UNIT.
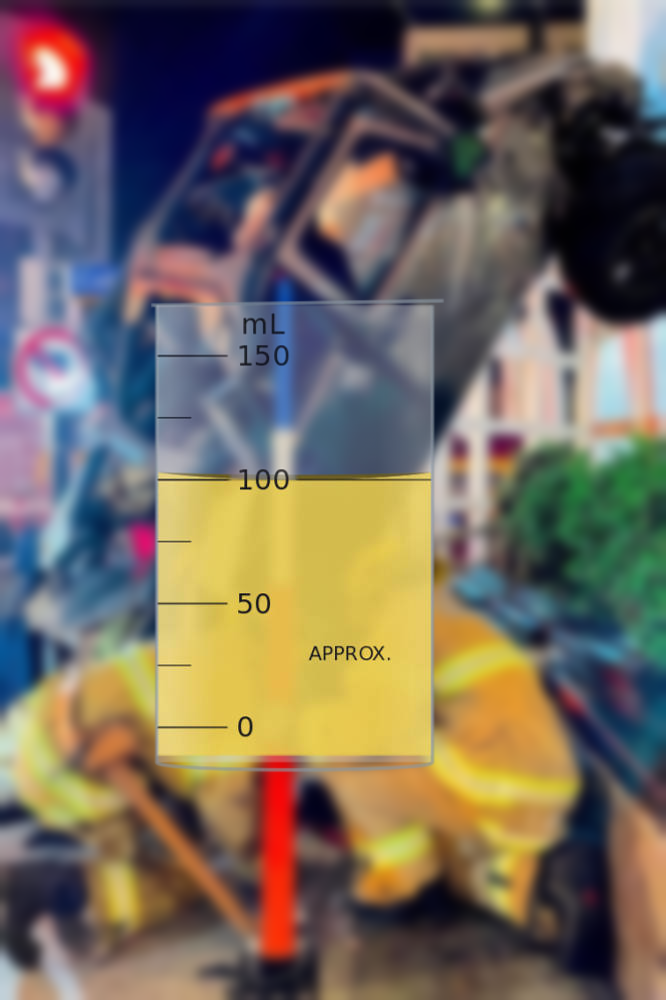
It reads value=100 unit=mL
